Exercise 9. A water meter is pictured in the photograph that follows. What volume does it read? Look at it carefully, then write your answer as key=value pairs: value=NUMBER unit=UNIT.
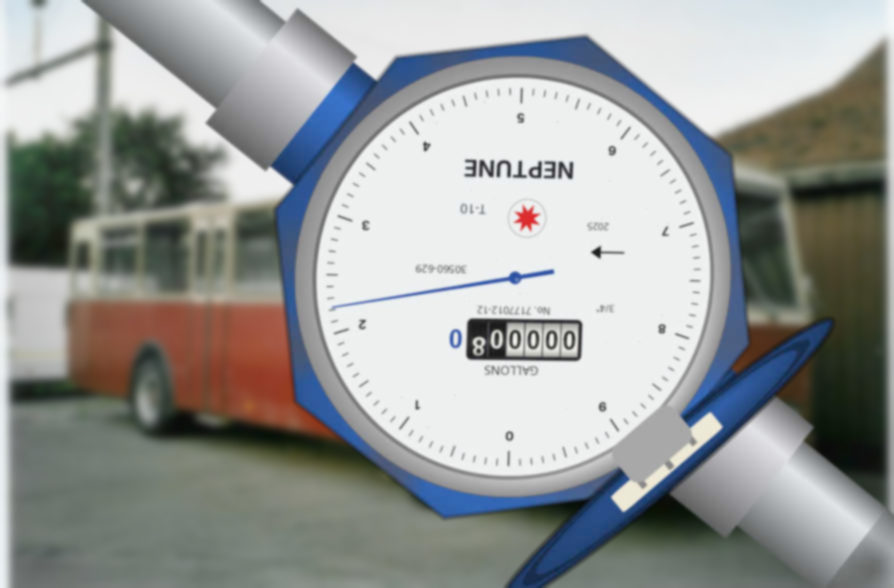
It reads value=82.2 unit=gal
